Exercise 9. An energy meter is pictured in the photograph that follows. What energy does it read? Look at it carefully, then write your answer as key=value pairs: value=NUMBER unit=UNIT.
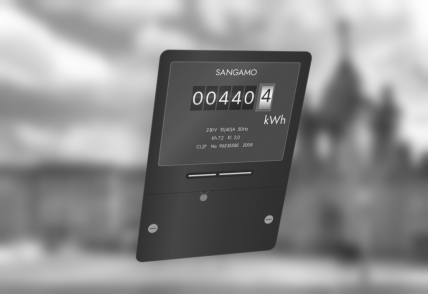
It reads value=440.4 unit=kWh
